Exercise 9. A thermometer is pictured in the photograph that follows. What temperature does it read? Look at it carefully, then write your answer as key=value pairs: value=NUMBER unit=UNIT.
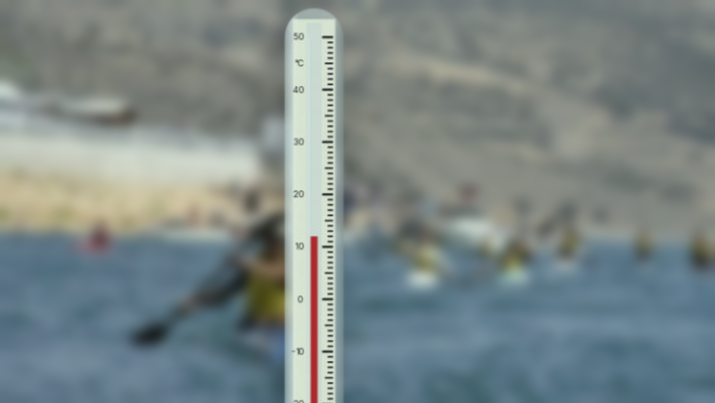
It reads value=12 unit=°C
